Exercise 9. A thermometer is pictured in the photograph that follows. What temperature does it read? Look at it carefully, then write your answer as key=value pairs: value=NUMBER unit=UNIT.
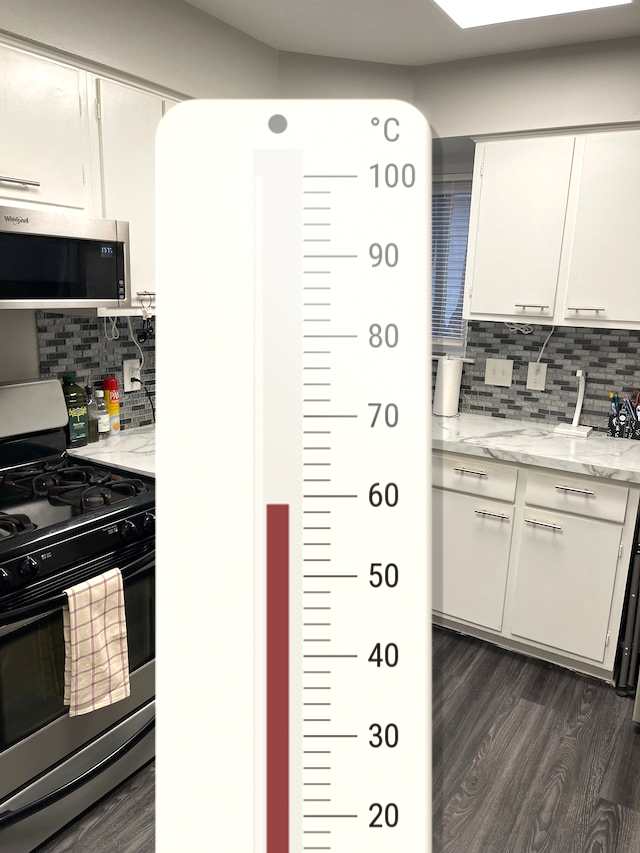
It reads value=59 unit=°C
